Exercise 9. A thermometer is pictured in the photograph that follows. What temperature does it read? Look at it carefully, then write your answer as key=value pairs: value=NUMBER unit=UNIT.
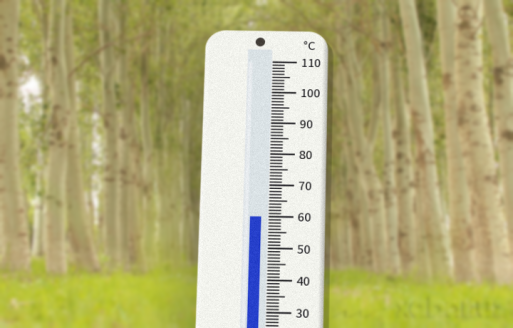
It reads value=60 unit=°C
